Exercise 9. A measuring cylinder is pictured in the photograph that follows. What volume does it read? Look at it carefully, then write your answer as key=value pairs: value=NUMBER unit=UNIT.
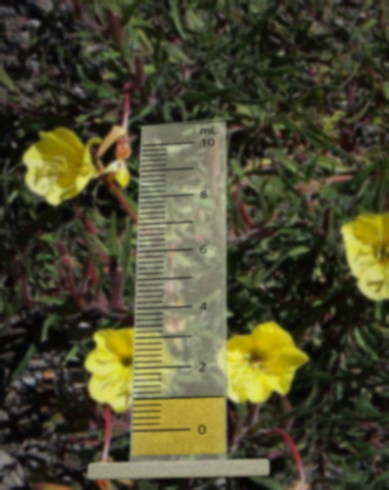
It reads value=1 unit=mL
